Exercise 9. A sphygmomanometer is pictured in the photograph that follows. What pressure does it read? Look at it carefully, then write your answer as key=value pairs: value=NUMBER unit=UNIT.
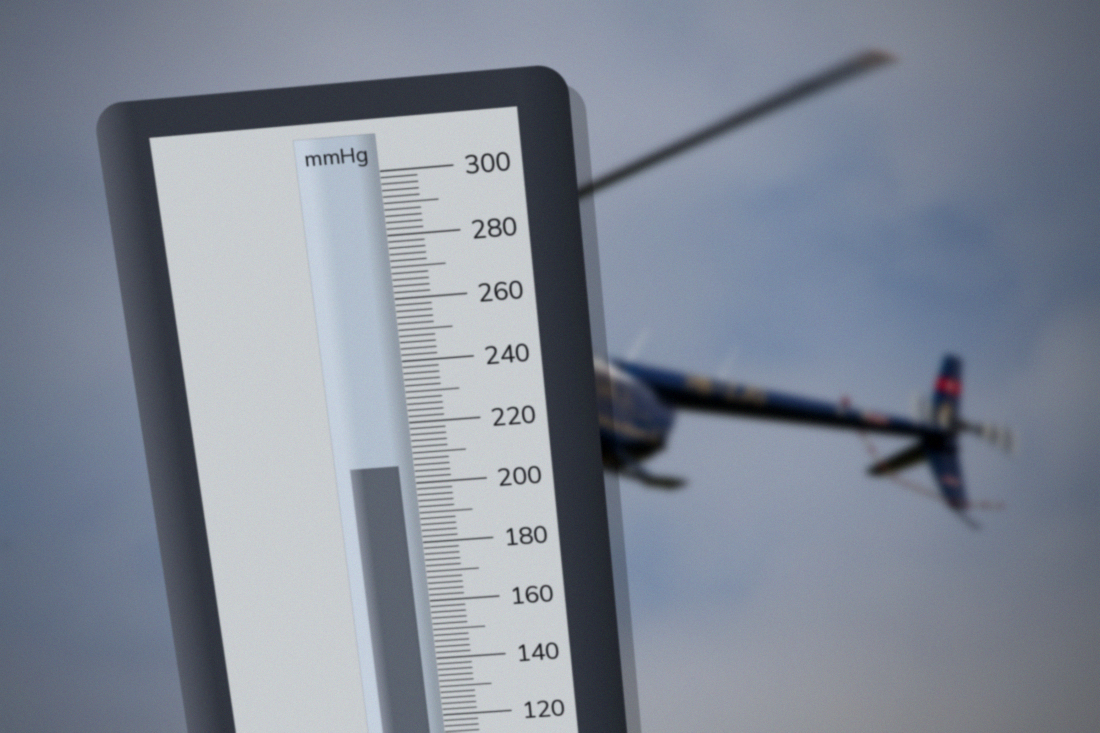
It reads value=206 unit=mmHg
